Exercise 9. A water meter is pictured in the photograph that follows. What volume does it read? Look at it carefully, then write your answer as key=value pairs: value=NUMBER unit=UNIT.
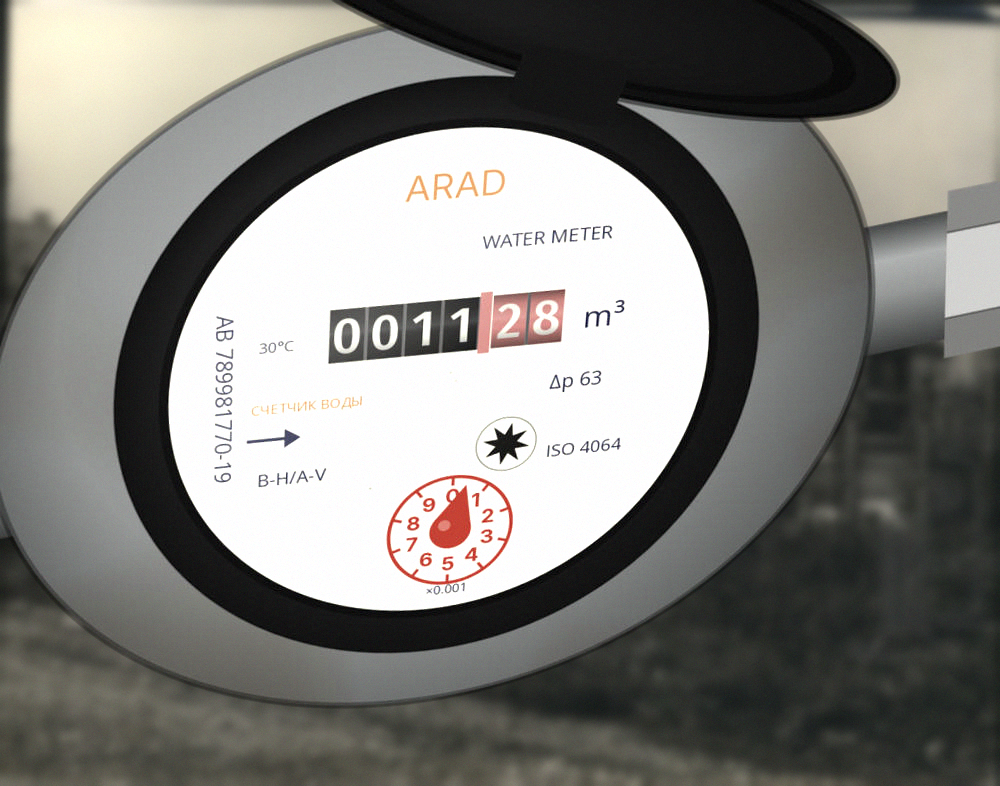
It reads value=11.280 unit=m³
